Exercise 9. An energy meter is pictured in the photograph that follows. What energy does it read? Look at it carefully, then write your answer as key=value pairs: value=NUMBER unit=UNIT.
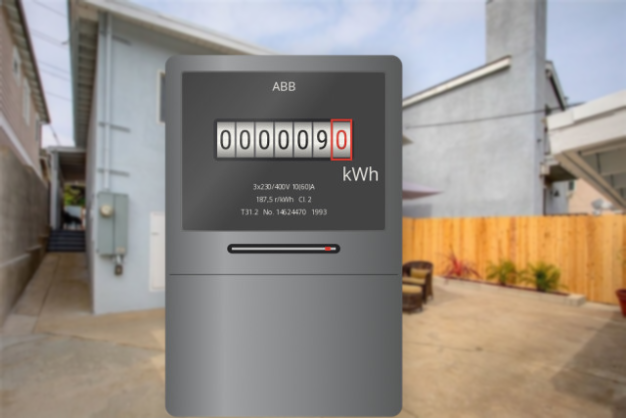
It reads value=9.0 unit=kWh
